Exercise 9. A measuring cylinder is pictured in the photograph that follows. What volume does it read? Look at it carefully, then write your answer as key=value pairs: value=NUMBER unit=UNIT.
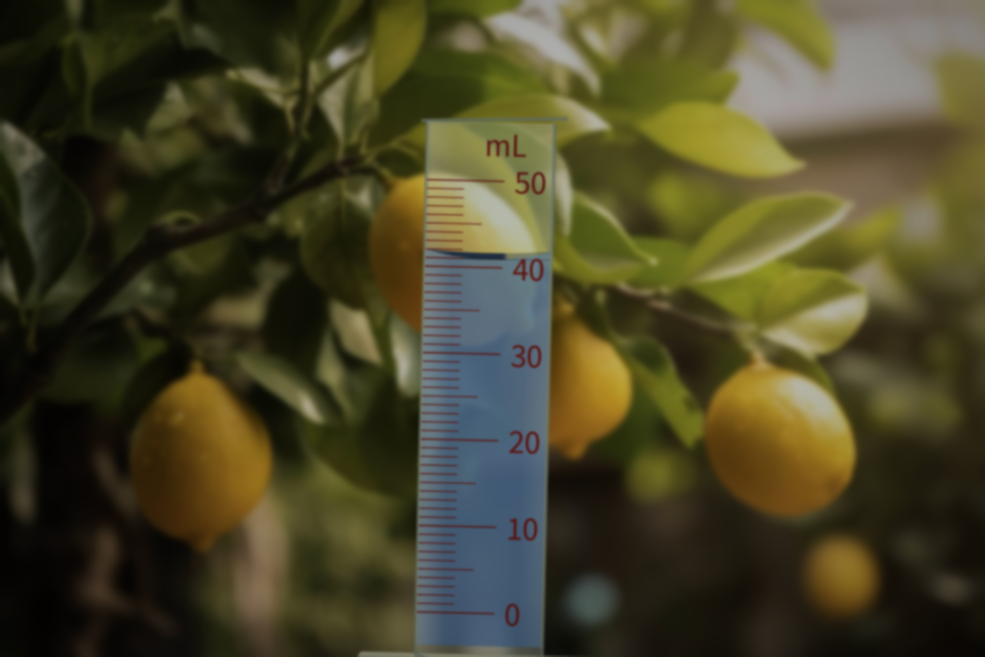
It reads value=41 unit=mL
